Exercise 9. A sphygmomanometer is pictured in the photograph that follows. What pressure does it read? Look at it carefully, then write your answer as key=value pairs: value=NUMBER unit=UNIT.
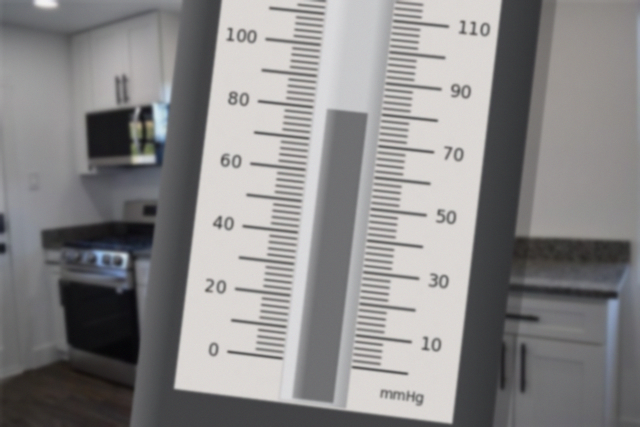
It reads value=80 unit=mmHg
